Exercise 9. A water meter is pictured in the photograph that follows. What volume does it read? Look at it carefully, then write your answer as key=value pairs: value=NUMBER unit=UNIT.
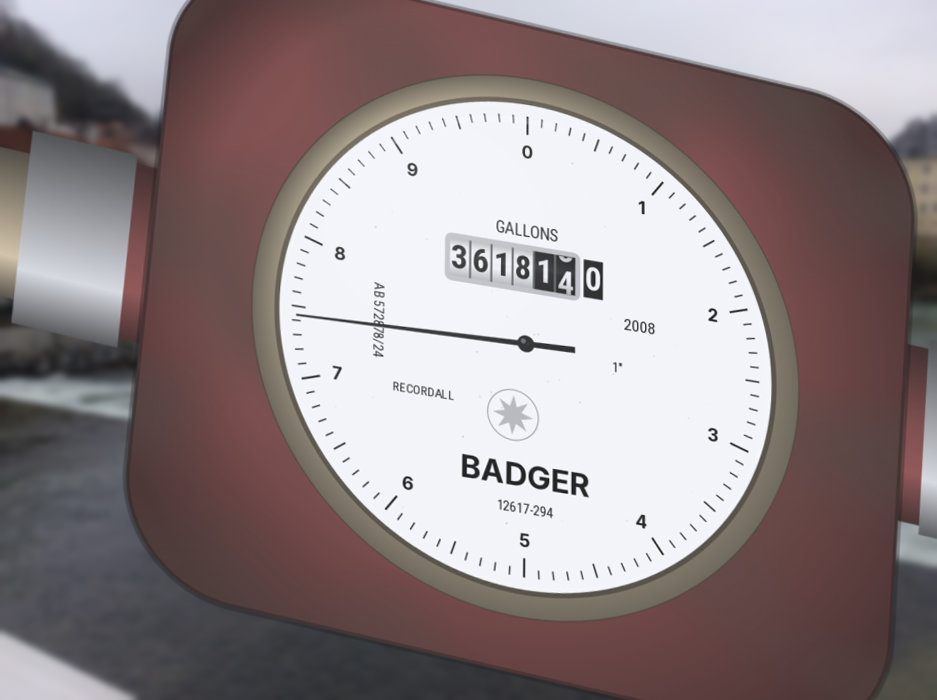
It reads value=3618137.4 unit=gal
